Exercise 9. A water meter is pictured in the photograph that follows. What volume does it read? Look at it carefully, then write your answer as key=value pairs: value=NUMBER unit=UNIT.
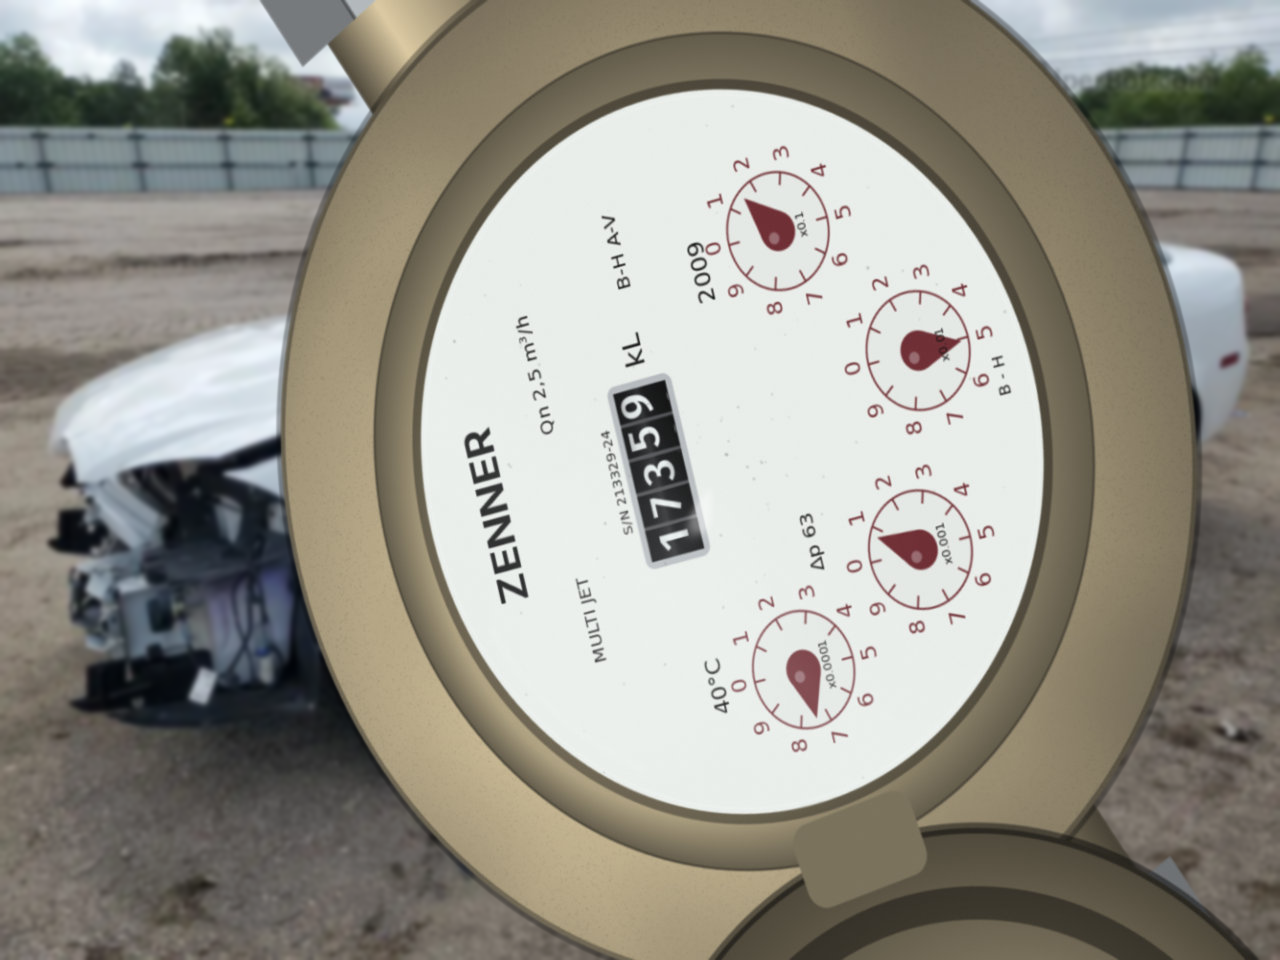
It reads value=17359.1507 unit=kL
